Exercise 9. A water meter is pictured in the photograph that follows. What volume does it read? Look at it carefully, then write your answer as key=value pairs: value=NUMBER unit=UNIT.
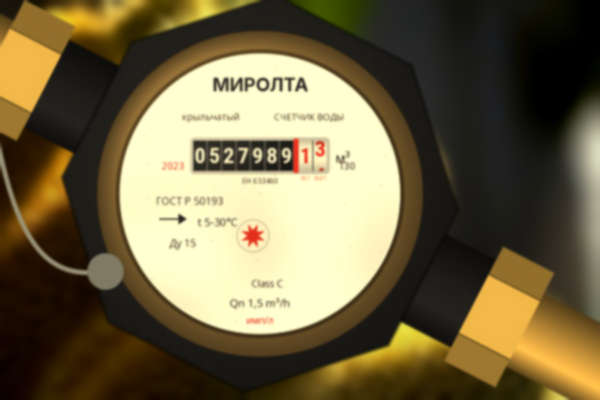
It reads value=527989.13 unit=m³
